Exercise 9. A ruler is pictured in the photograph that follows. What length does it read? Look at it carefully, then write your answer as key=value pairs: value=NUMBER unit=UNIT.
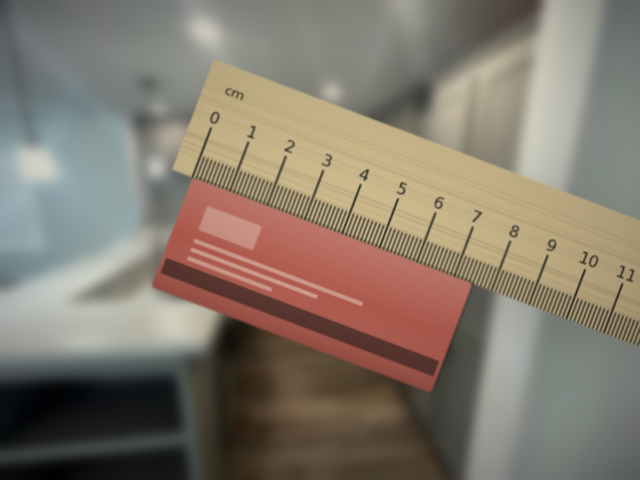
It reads value=7.5 unit=cm
